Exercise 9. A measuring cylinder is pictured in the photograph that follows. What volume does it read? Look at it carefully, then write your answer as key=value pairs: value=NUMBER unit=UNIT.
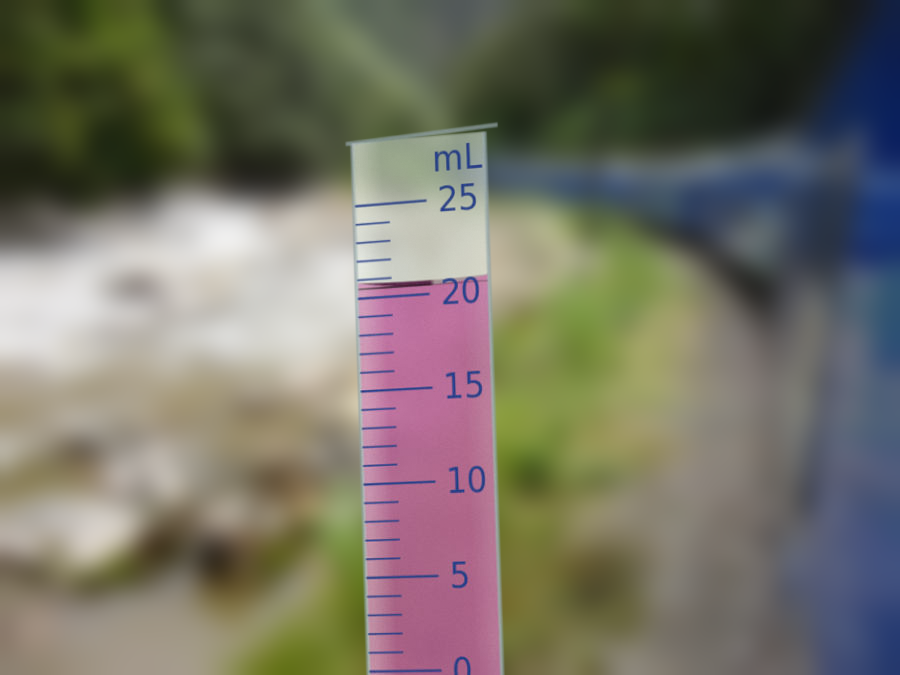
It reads value=20.5 unit=mL
